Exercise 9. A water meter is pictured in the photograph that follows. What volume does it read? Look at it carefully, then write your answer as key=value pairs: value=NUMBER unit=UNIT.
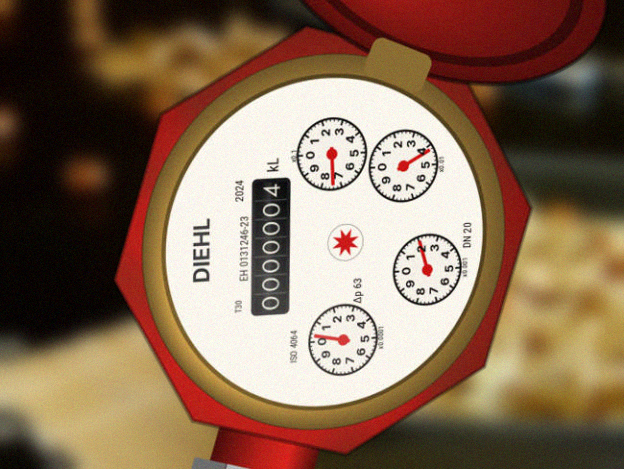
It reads value=4.7420 unit=kL
